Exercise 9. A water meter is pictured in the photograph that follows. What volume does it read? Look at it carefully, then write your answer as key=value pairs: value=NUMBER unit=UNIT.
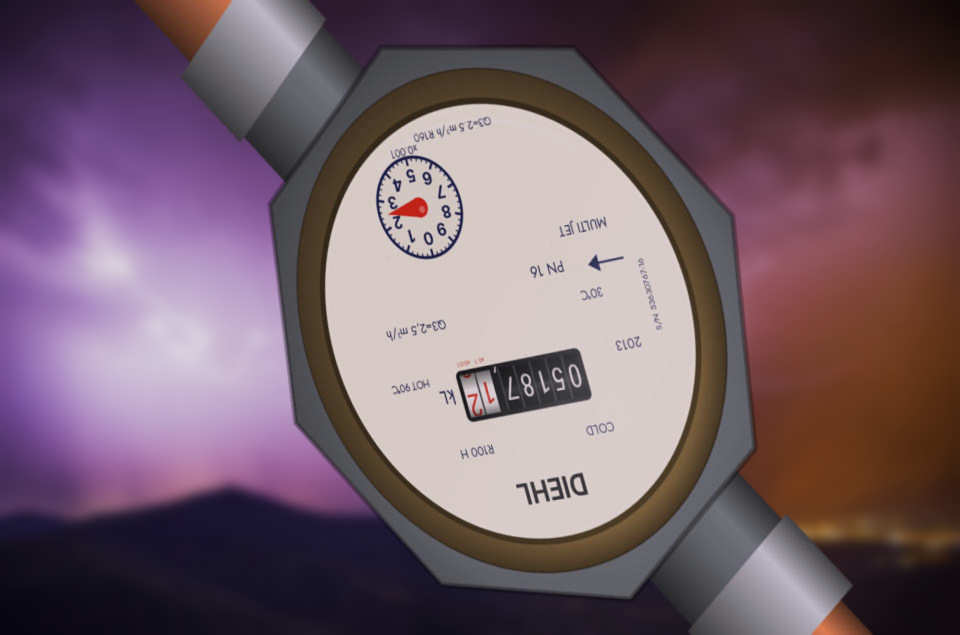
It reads value=5187.122 unit=kL
